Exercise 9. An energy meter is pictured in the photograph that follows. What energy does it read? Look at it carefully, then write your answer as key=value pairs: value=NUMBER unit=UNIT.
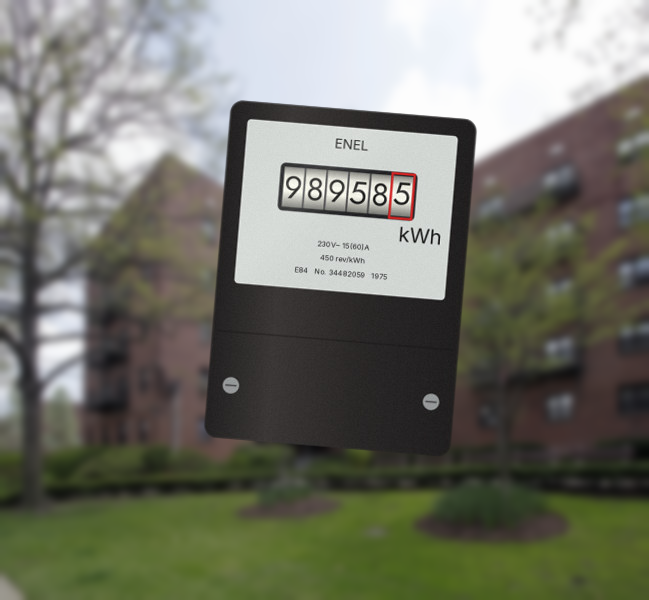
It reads value=98958.5 unit=kWh
